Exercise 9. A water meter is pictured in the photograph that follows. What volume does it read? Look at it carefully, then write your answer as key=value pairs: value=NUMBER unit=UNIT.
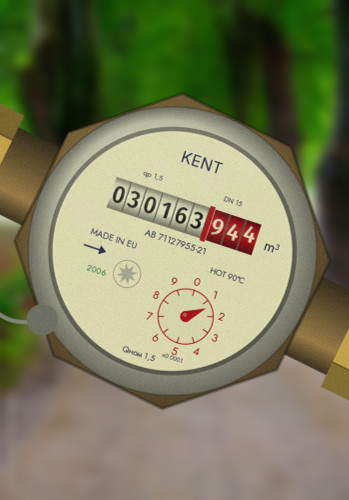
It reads value=30163.9441 unit=m³
